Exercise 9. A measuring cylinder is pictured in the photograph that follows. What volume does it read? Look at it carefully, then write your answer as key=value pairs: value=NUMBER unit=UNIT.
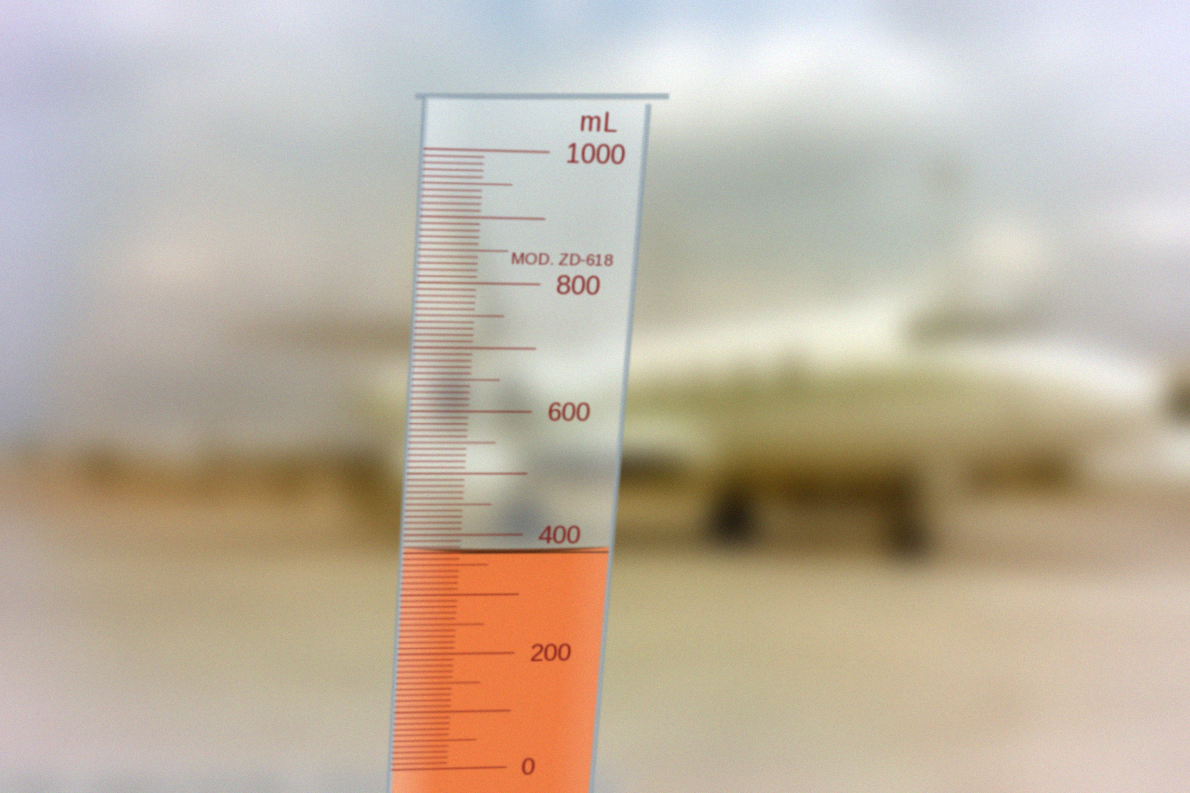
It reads value=370 unit=mL
